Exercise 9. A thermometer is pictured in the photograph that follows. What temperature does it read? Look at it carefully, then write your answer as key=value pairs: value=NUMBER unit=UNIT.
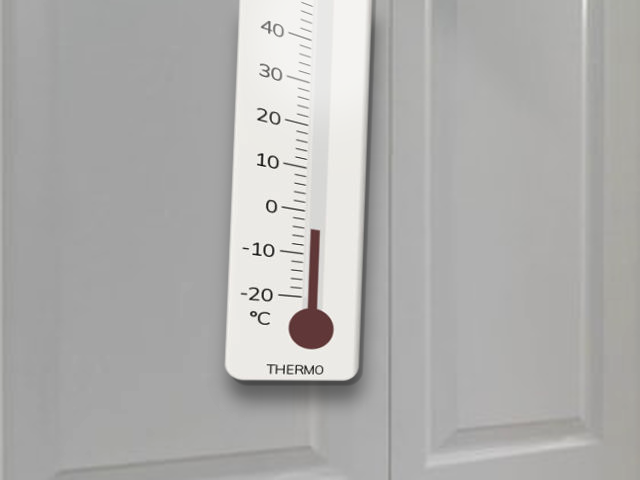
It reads value=-4 unit=°C
